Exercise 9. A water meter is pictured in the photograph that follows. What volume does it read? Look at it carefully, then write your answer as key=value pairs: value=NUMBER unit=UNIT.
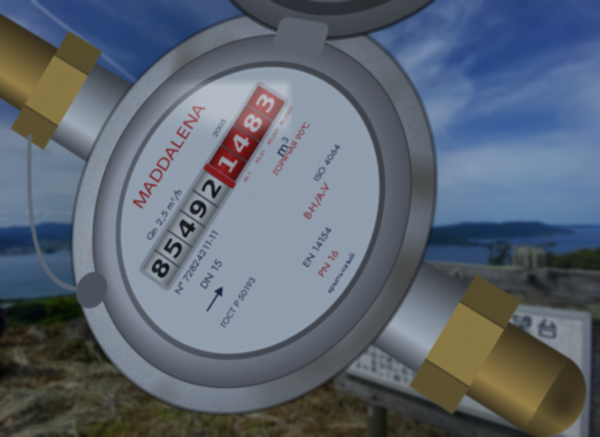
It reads value=85492.1483 unit=m³
